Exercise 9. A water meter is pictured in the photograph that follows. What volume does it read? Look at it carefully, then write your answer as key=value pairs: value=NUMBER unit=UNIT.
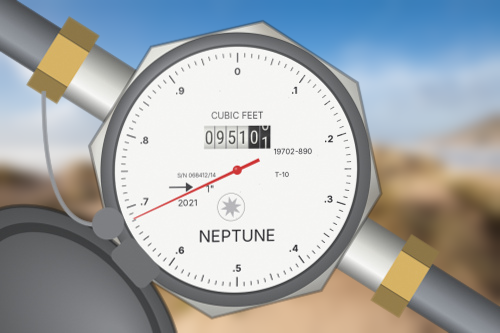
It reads value=95100.68 unit=ft³
